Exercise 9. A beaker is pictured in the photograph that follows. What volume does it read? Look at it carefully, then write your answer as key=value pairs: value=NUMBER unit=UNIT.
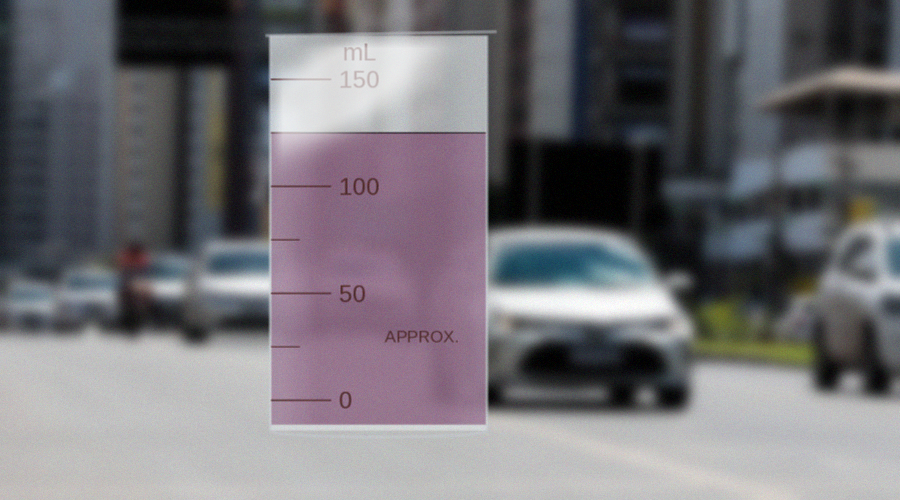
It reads value=125 unit=mL
